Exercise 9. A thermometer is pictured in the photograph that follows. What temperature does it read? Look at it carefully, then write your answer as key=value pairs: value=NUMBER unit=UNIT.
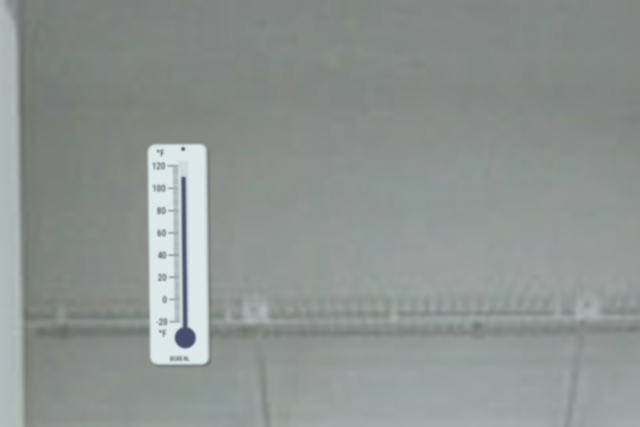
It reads value=110 unit=°F
